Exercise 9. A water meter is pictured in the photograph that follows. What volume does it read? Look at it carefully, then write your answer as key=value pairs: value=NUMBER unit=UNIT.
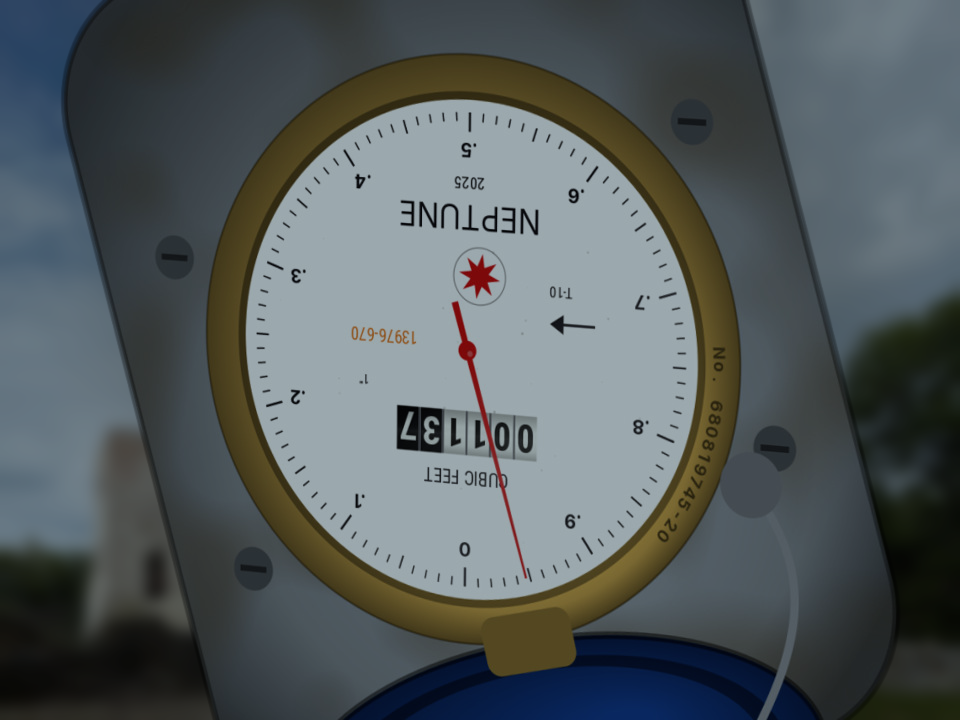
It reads value=1136.95 unit=ft³
